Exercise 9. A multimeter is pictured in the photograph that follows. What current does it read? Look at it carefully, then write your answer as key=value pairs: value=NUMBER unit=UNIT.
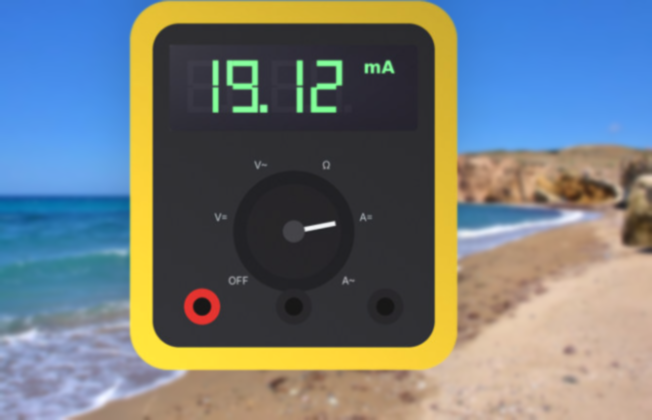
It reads value=19.12 unit=mA
